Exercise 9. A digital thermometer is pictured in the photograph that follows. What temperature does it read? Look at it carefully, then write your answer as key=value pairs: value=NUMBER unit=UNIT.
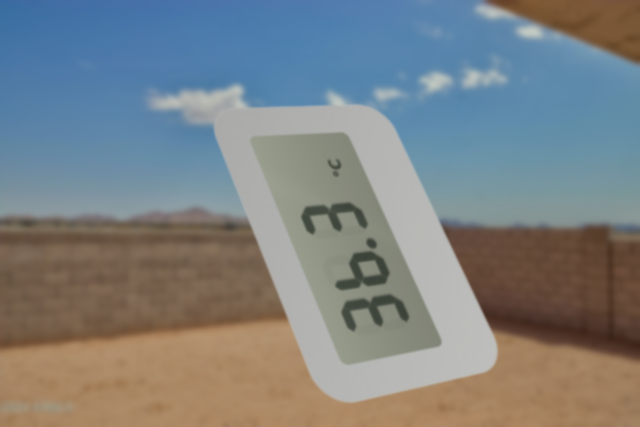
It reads value=36.3 unit=°C
